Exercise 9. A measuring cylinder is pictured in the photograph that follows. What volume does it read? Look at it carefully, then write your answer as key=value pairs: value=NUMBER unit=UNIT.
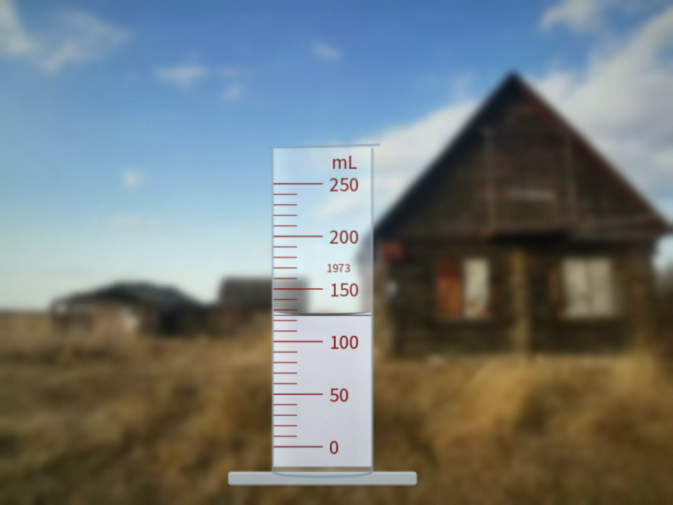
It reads value=125 unit=mL
